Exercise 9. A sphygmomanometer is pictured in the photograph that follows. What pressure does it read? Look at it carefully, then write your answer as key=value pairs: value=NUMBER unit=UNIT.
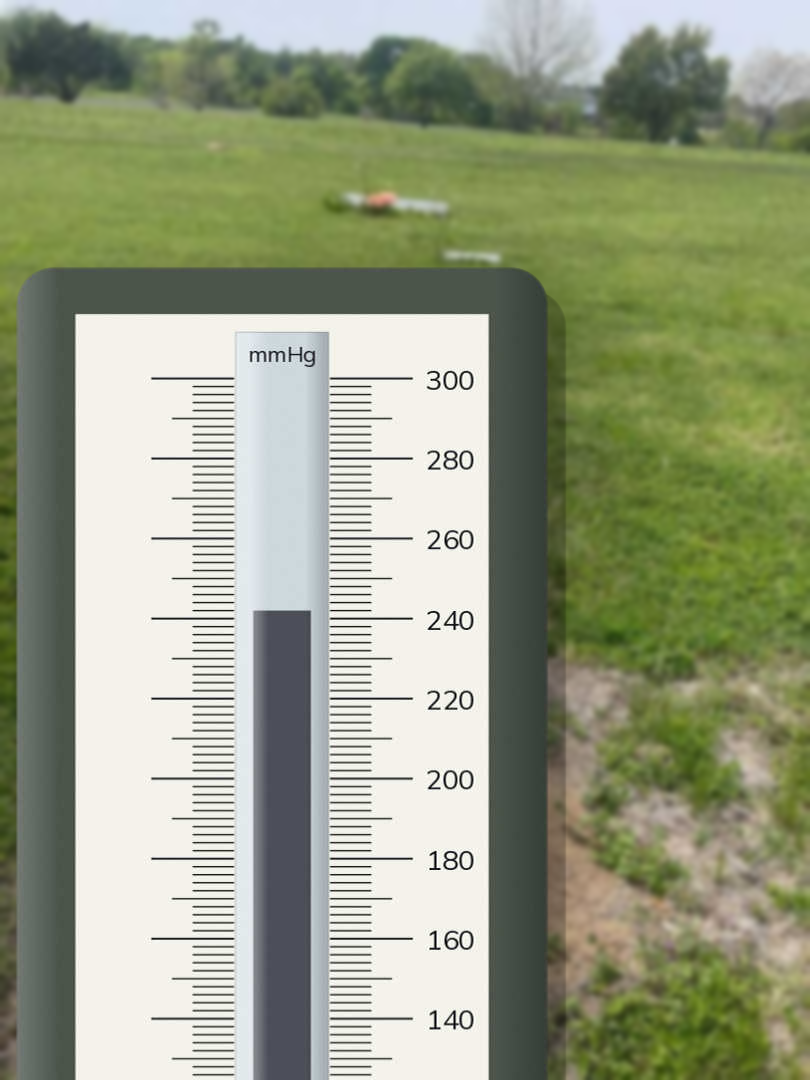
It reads value=242 unit=mmHg
